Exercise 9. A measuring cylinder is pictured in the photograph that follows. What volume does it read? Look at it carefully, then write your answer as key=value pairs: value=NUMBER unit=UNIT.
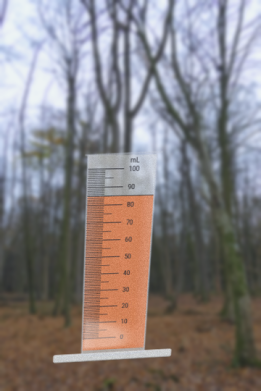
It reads value=85 unit=mL
